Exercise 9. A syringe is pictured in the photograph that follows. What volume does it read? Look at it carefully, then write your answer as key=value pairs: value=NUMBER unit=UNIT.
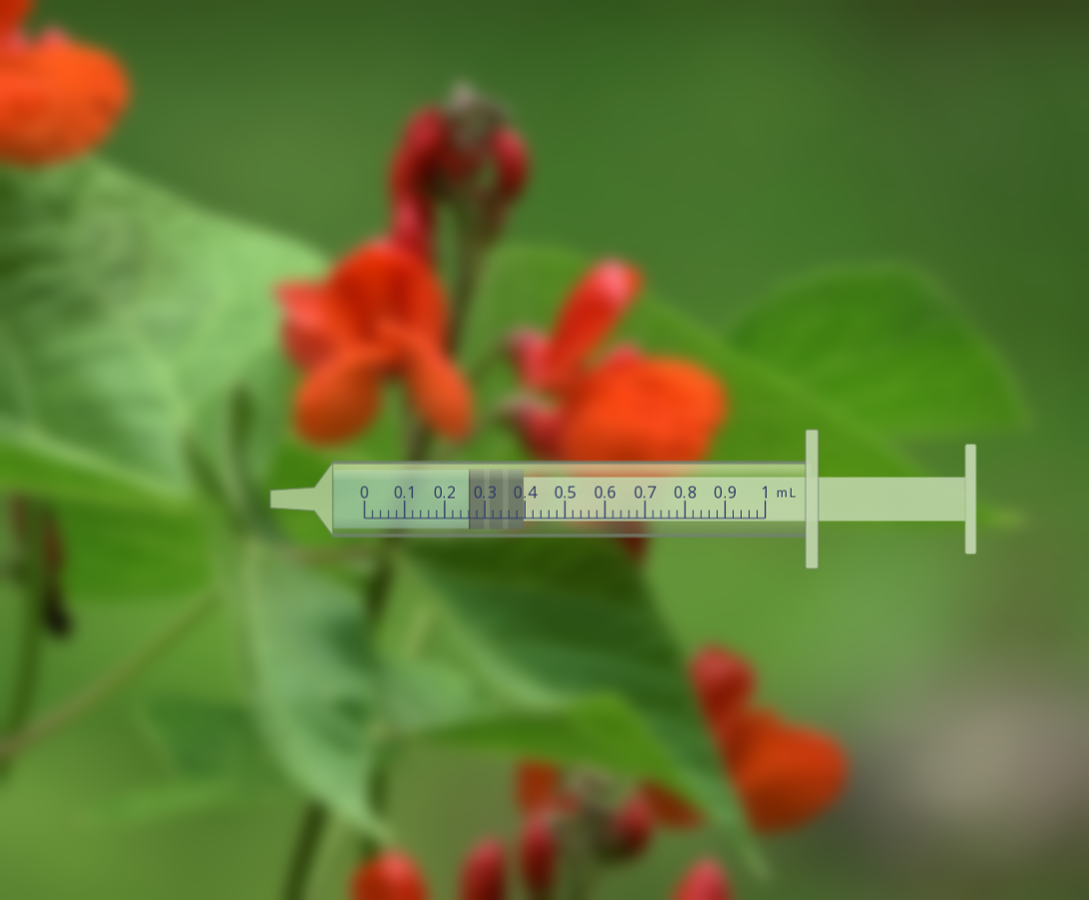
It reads value=0.26 unit=mL
